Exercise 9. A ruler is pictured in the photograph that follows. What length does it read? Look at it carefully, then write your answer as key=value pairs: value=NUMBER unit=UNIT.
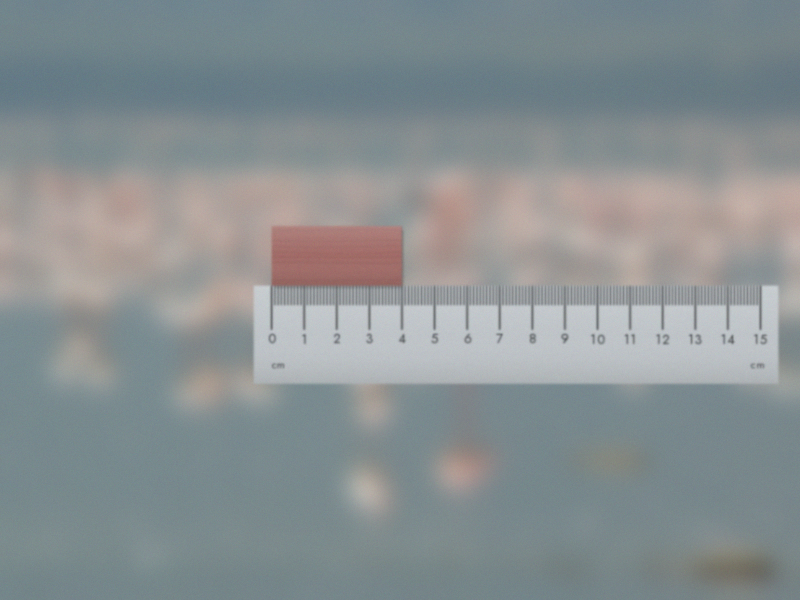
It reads value=4 unit=cm
